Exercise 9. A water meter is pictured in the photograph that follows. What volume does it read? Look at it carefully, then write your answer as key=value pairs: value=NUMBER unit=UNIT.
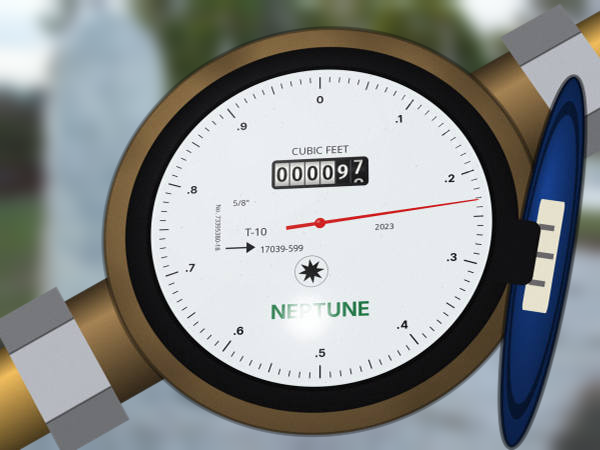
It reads value=97.23 unit=ft³
